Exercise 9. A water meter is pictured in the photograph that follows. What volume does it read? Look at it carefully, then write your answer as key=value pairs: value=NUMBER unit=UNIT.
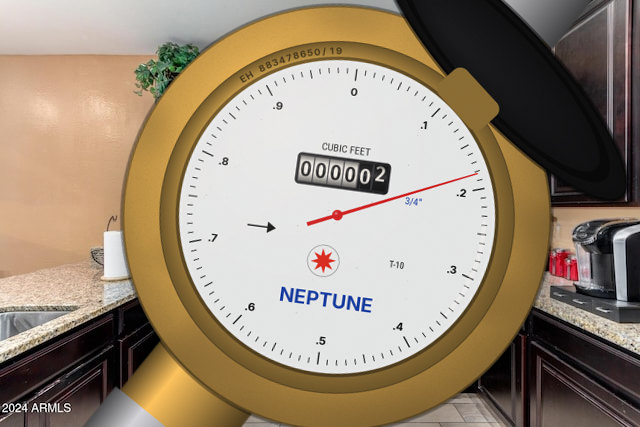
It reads value=2.18 unit=ft³
